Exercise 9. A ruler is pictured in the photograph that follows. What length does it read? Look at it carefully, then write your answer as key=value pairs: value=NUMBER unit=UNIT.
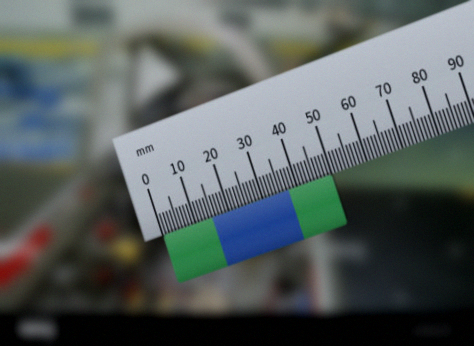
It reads value=50 unit=mm
